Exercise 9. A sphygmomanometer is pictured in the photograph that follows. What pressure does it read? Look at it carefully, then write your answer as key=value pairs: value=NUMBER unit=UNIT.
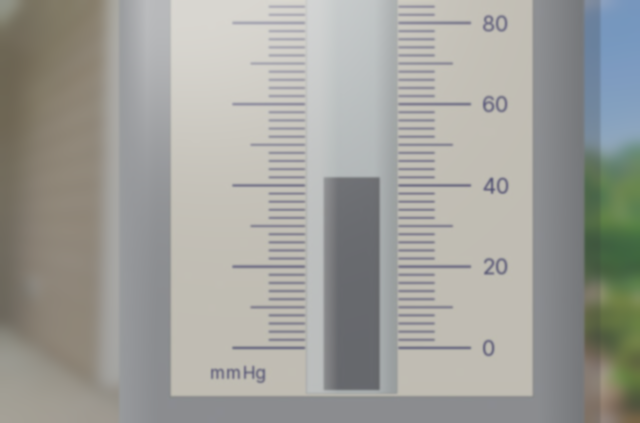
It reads value=42 unit=mmHg
